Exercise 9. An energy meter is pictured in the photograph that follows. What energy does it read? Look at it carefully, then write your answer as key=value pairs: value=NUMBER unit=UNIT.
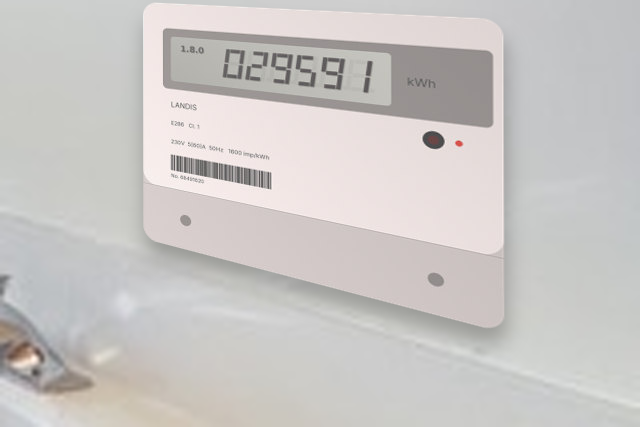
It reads value=29591 unit=kWh
